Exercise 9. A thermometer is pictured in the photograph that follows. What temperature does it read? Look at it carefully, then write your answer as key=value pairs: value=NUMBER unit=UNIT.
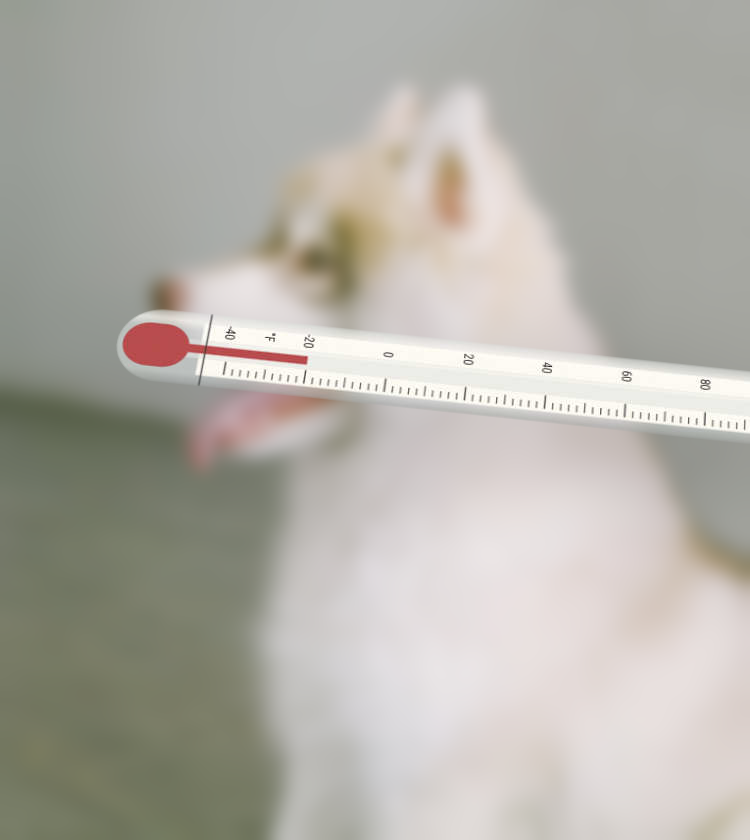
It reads value=-20 unit=°F
